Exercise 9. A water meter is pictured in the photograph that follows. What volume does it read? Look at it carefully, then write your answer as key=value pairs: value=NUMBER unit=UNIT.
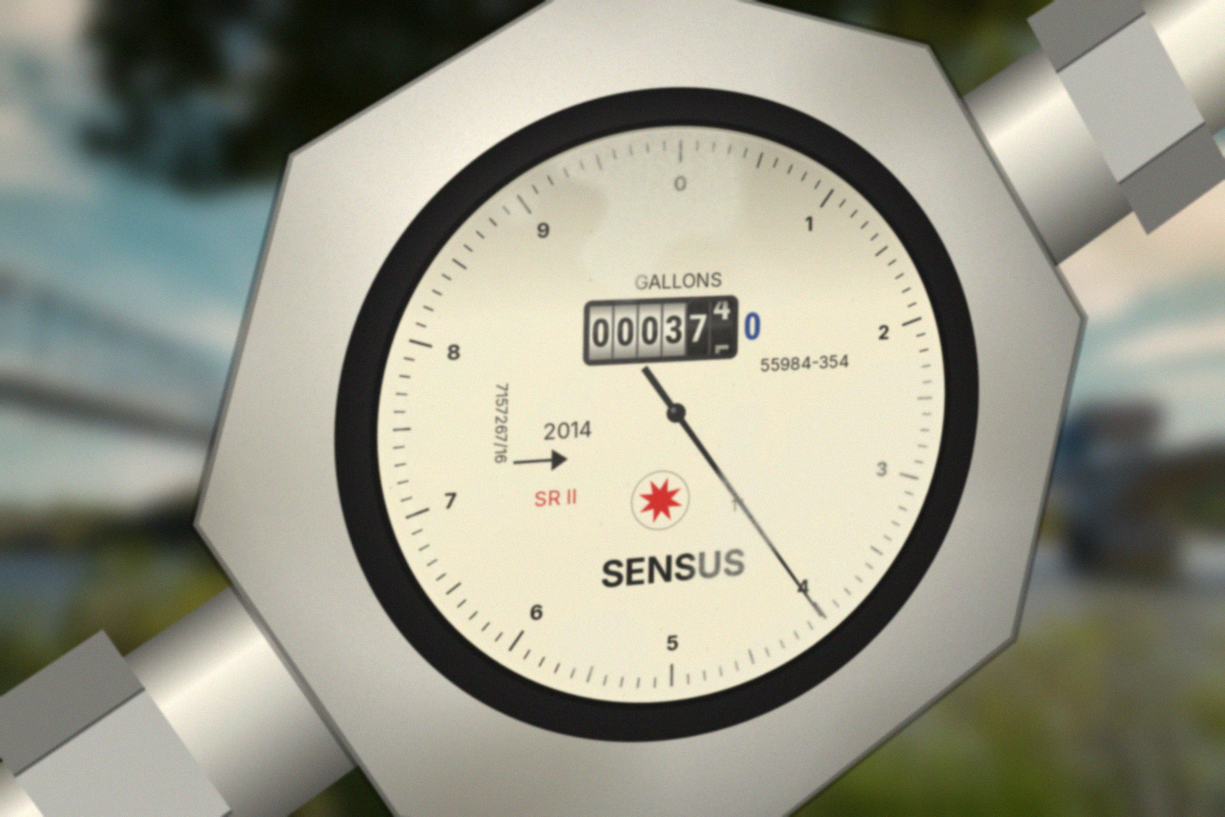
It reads value=3744.0 unit=gal
